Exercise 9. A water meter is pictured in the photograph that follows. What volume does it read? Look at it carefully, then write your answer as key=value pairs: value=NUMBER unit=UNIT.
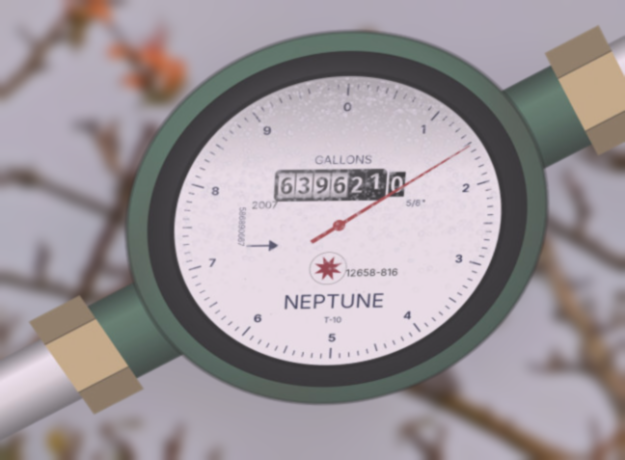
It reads value=6396211.5 unit=gal
